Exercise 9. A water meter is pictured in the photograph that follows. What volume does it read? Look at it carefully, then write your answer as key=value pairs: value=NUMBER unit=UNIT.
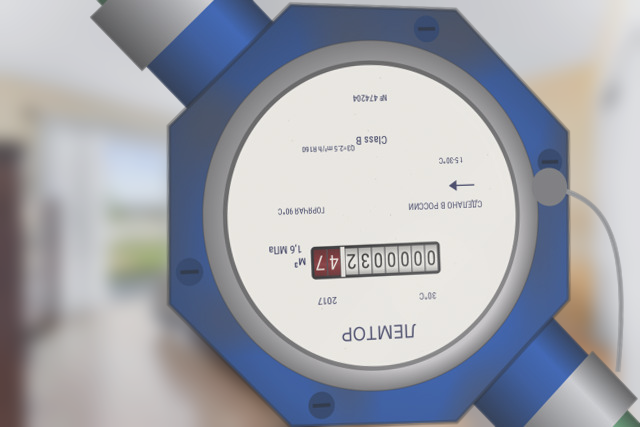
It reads value=32.47 unit=m³
